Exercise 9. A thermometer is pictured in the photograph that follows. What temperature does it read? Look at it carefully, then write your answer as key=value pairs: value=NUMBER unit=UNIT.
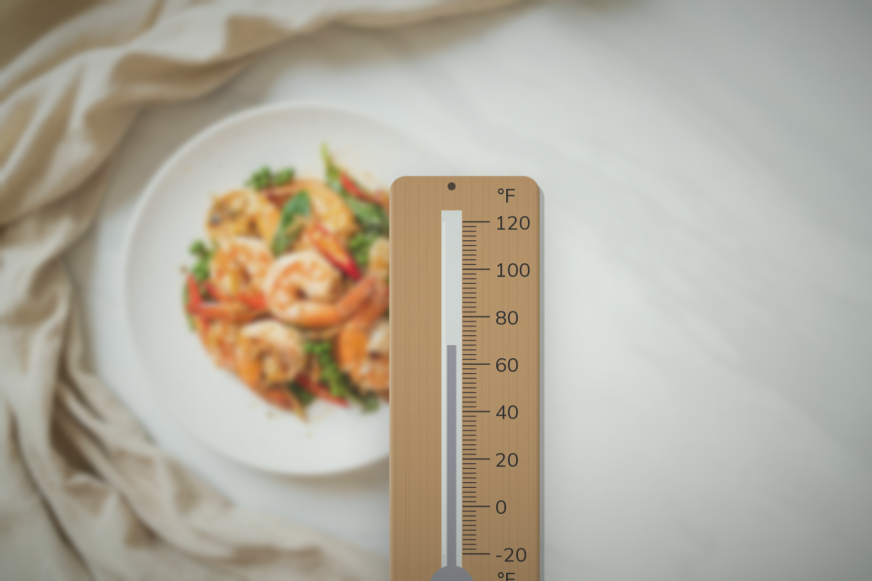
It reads value=68 unit=°F
